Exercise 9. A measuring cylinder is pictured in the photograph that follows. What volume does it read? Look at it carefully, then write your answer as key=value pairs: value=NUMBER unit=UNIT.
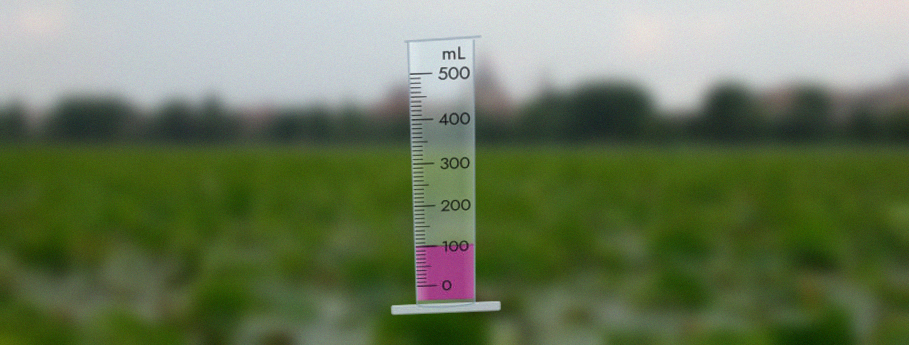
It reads value=100 unit=mL
